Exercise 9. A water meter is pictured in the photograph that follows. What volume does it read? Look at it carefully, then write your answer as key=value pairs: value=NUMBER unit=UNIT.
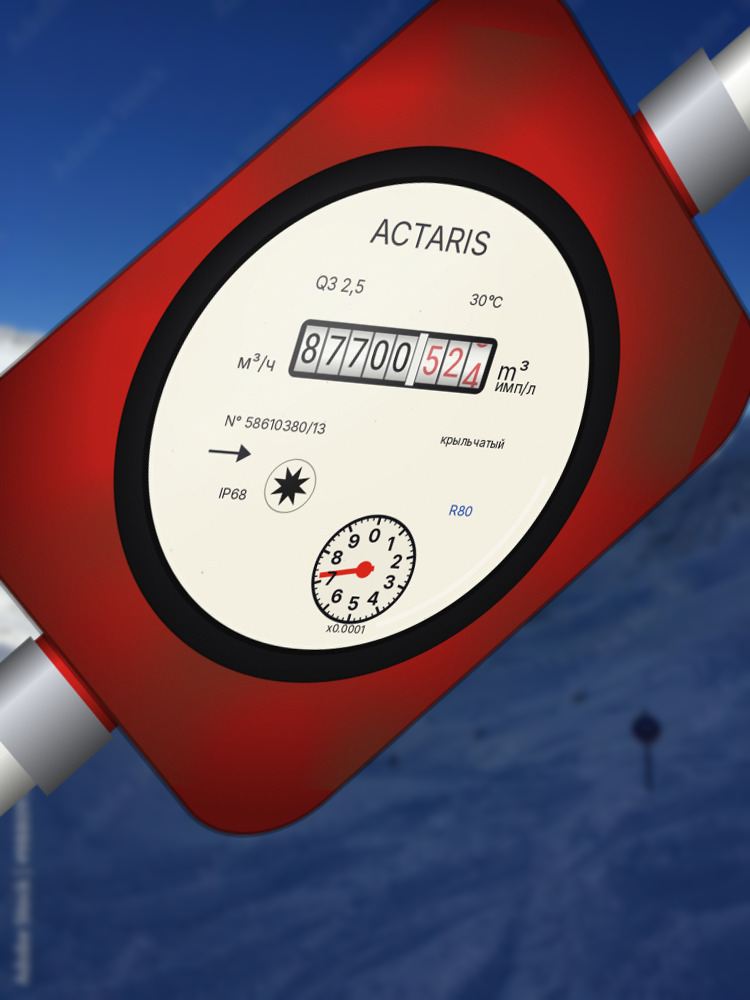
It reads value=87700.5237 unit=m³
